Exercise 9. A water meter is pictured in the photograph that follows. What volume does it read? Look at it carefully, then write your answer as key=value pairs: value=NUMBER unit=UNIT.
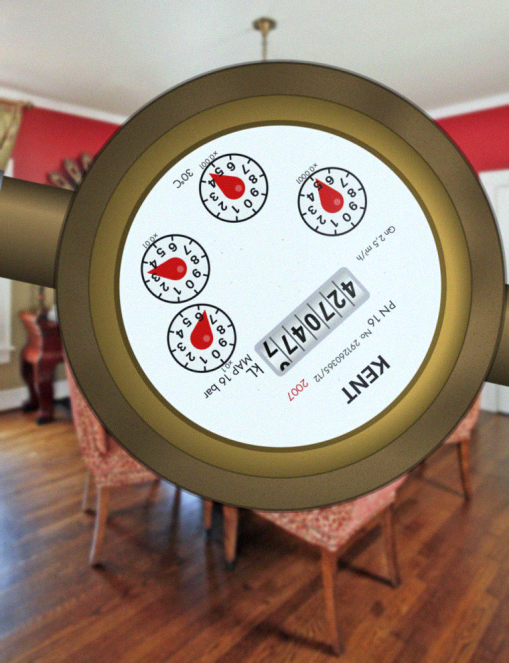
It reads value=4270476.6345 unit=kL
